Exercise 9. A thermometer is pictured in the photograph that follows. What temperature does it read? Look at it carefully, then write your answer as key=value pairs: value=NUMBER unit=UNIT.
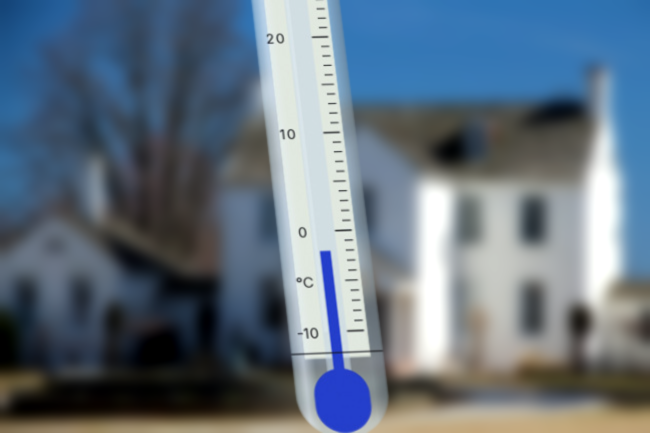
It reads value=-2 unit=°C
